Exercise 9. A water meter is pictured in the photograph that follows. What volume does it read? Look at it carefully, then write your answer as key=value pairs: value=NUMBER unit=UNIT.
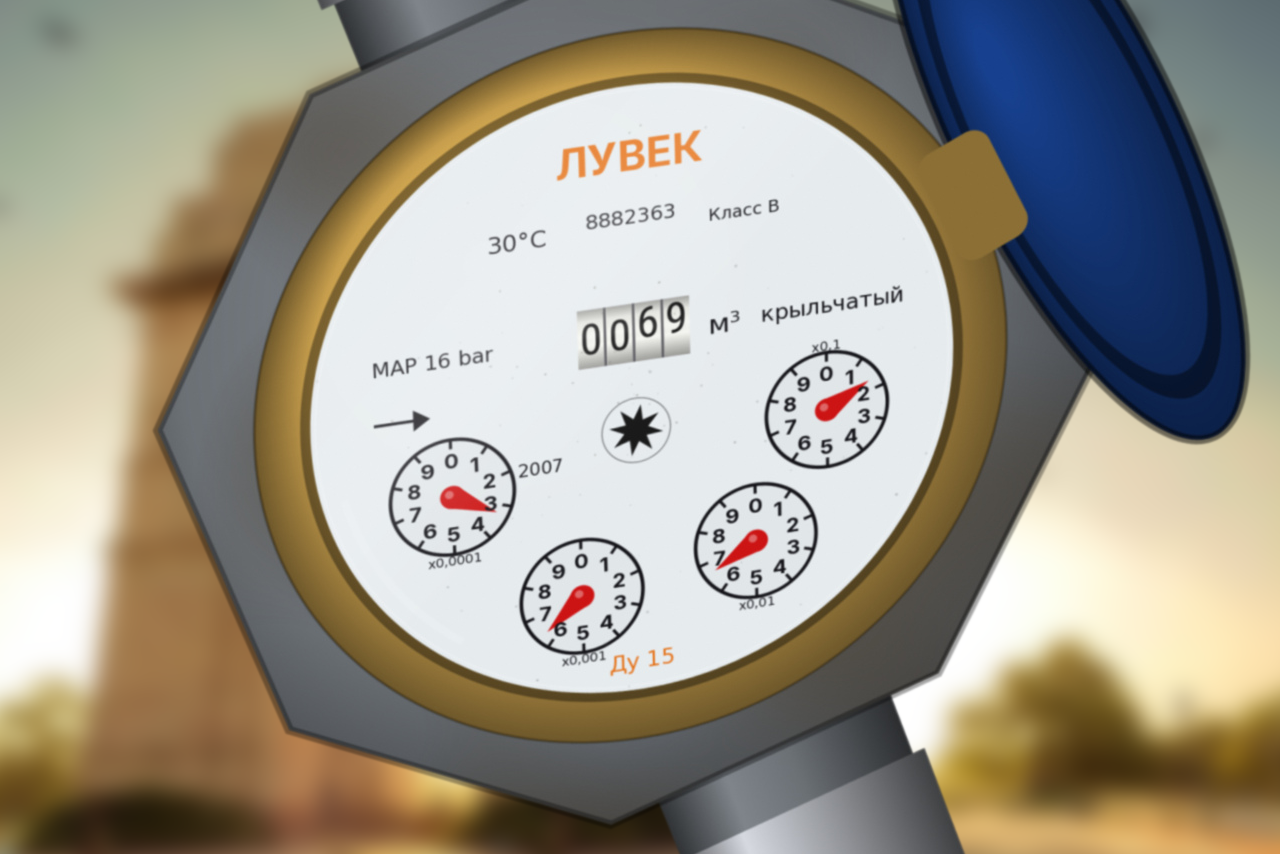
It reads value=69.1663 unit=m³
